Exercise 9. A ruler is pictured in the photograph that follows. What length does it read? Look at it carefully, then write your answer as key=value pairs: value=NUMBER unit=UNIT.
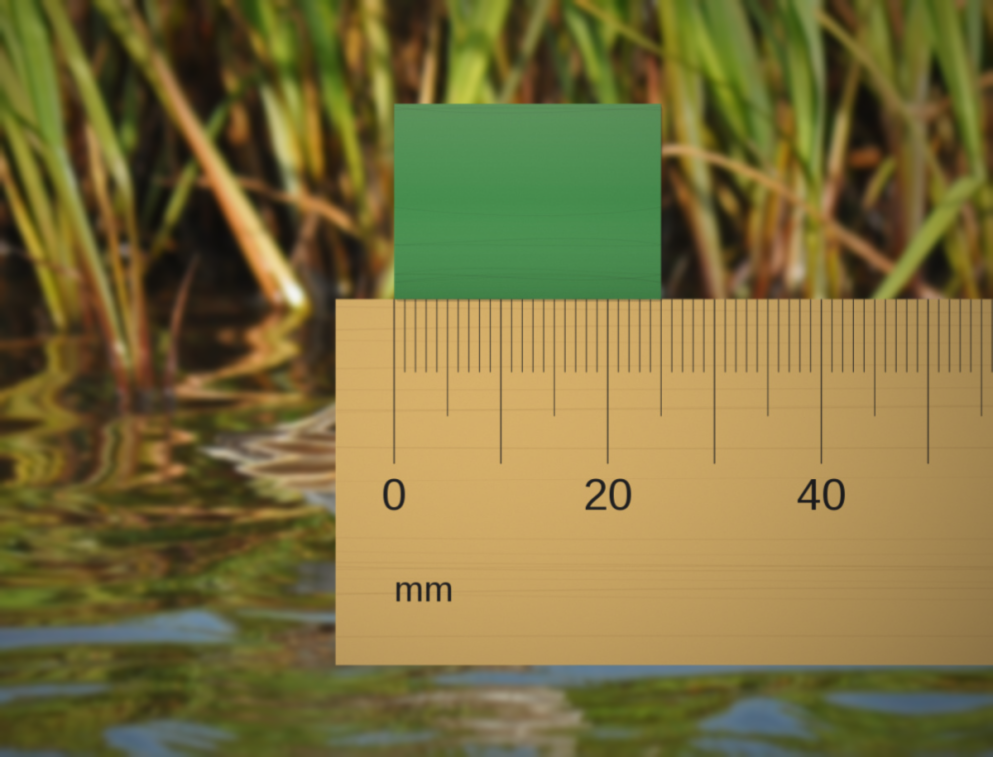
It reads value=25 unit=mm
